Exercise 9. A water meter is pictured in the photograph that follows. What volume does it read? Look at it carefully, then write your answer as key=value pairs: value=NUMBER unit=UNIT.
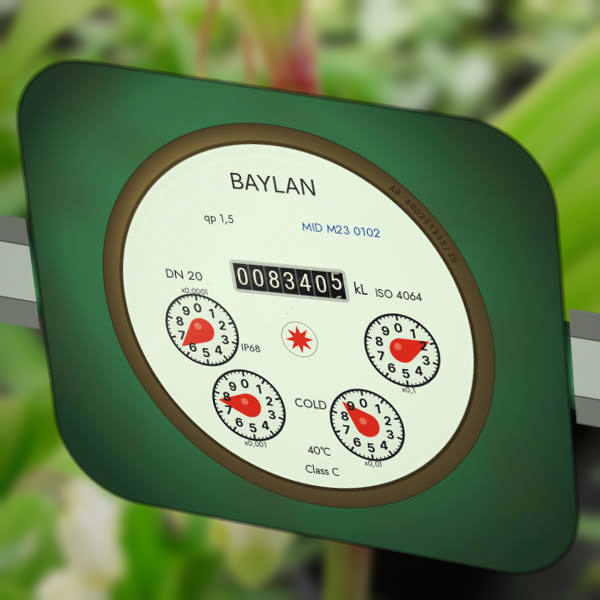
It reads value=83405.1876 unit=kL
